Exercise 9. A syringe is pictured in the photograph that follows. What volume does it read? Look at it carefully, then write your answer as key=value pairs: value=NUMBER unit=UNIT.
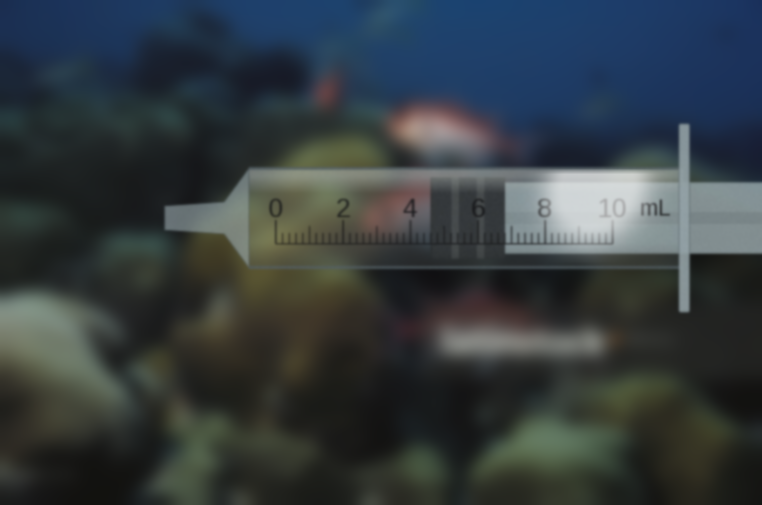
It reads value=4.6 unit=mL
